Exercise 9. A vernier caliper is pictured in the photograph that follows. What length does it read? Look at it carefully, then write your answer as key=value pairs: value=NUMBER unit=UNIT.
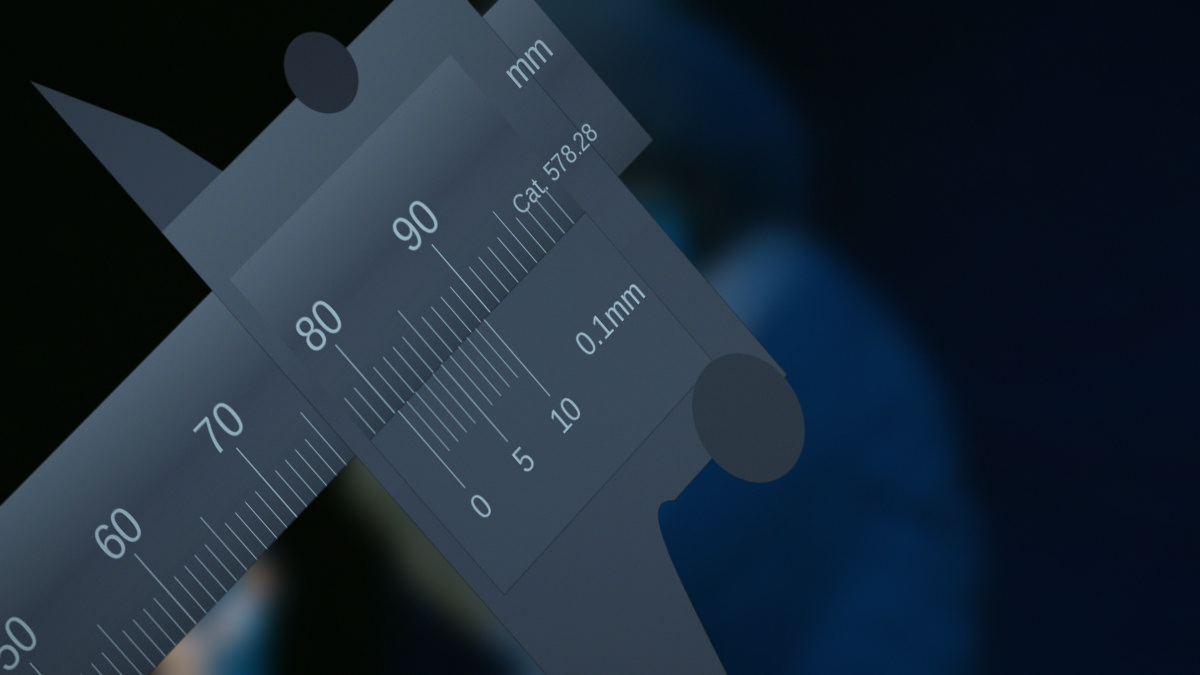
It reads value=80.3 unit=mm
